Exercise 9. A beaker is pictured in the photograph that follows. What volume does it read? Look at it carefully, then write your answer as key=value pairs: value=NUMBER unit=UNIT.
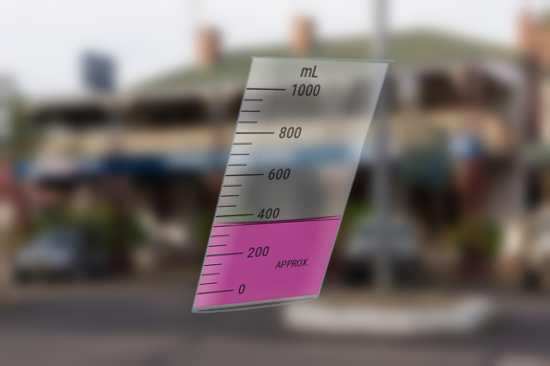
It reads value=350 unit=mL
